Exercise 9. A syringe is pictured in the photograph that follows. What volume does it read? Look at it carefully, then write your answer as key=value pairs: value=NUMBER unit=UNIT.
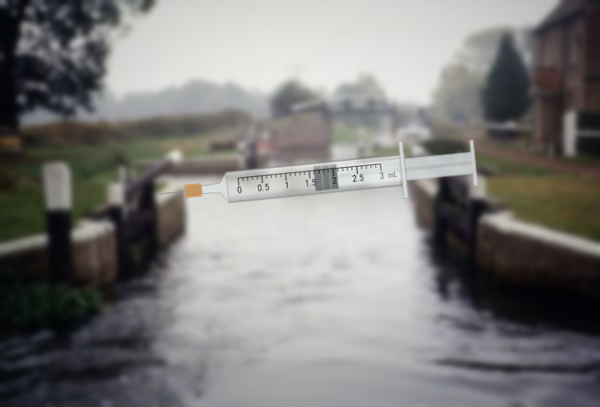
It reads value=1.6 unit=mL
